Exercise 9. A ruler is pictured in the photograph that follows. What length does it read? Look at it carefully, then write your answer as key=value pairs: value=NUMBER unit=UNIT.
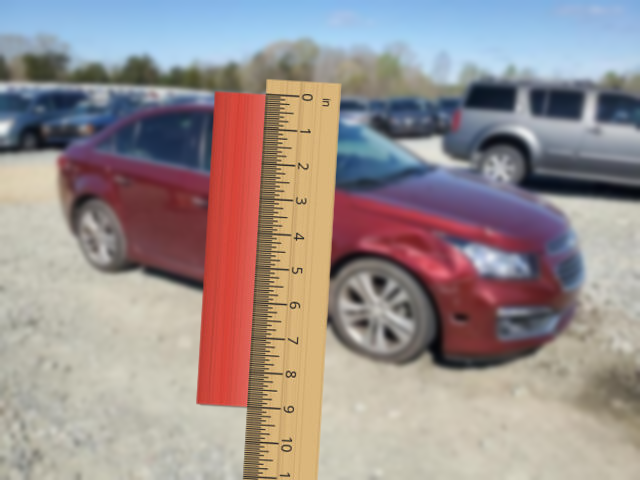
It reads value=9 unit=in
